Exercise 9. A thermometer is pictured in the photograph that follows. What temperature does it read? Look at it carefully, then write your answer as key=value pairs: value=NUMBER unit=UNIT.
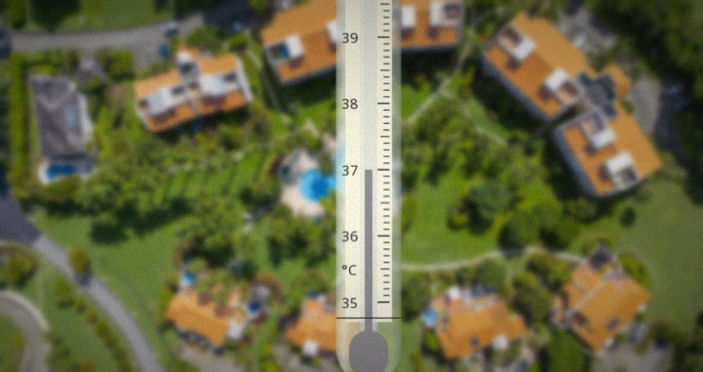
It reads value=37 unit=°C
